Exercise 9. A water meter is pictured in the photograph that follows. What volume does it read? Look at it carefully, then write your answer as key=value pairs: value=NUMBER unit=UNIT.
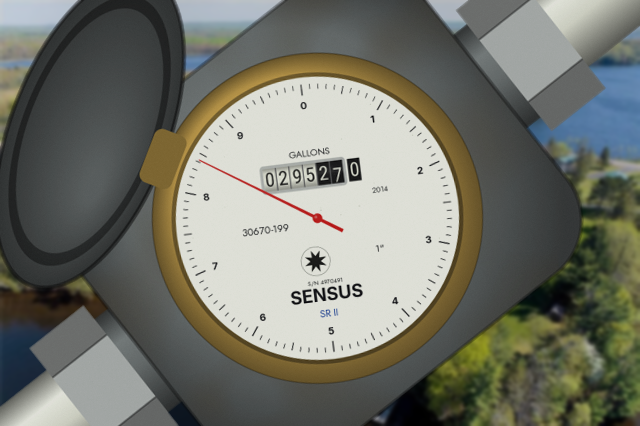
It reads value=295268.4 unit=gal
